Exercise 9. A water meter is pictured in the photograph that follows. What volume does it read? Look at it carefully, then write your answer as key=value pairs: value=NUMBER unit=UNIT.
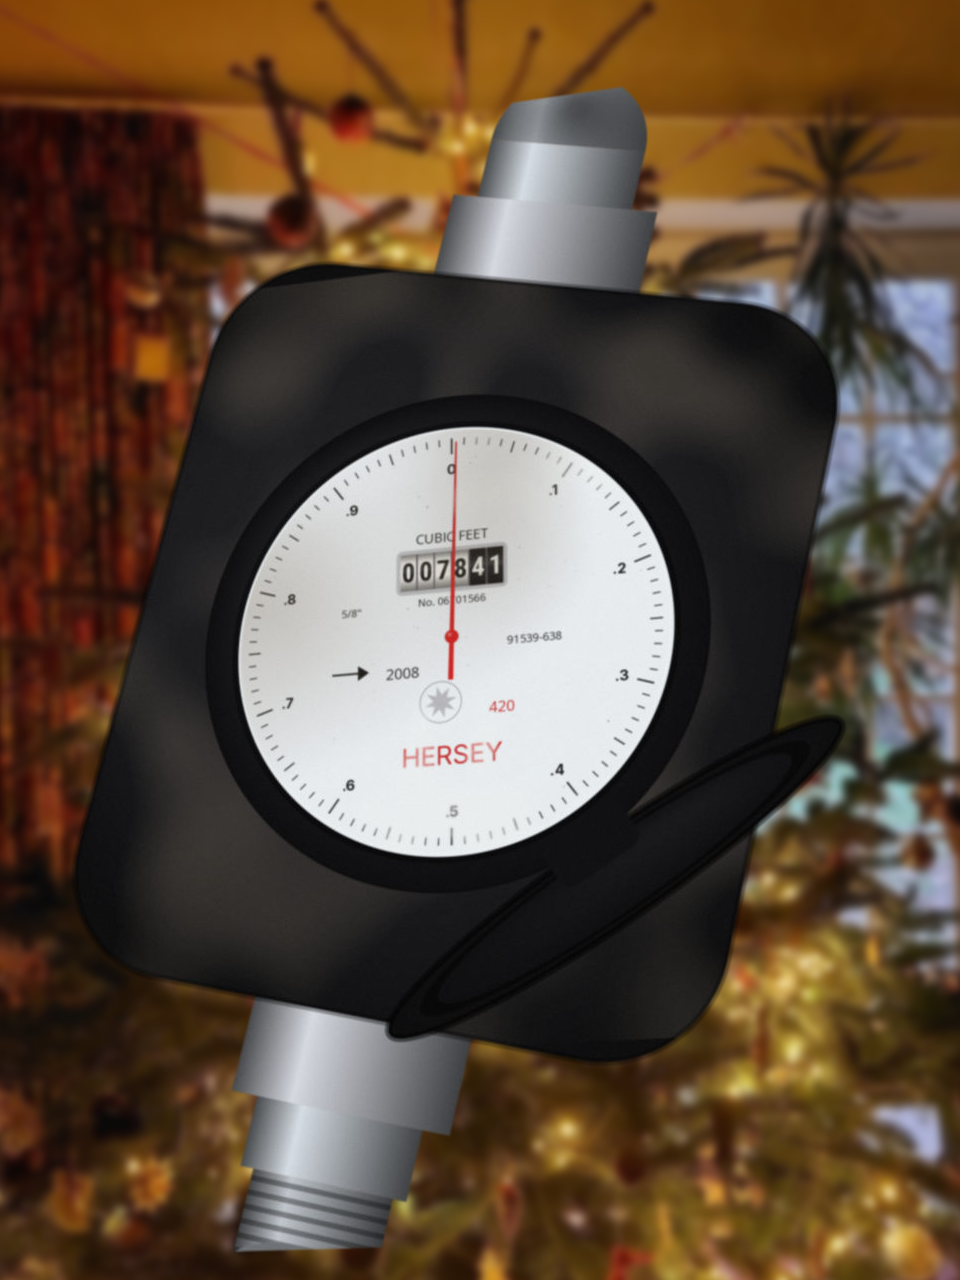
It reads value=7841.00 unit=ft³
